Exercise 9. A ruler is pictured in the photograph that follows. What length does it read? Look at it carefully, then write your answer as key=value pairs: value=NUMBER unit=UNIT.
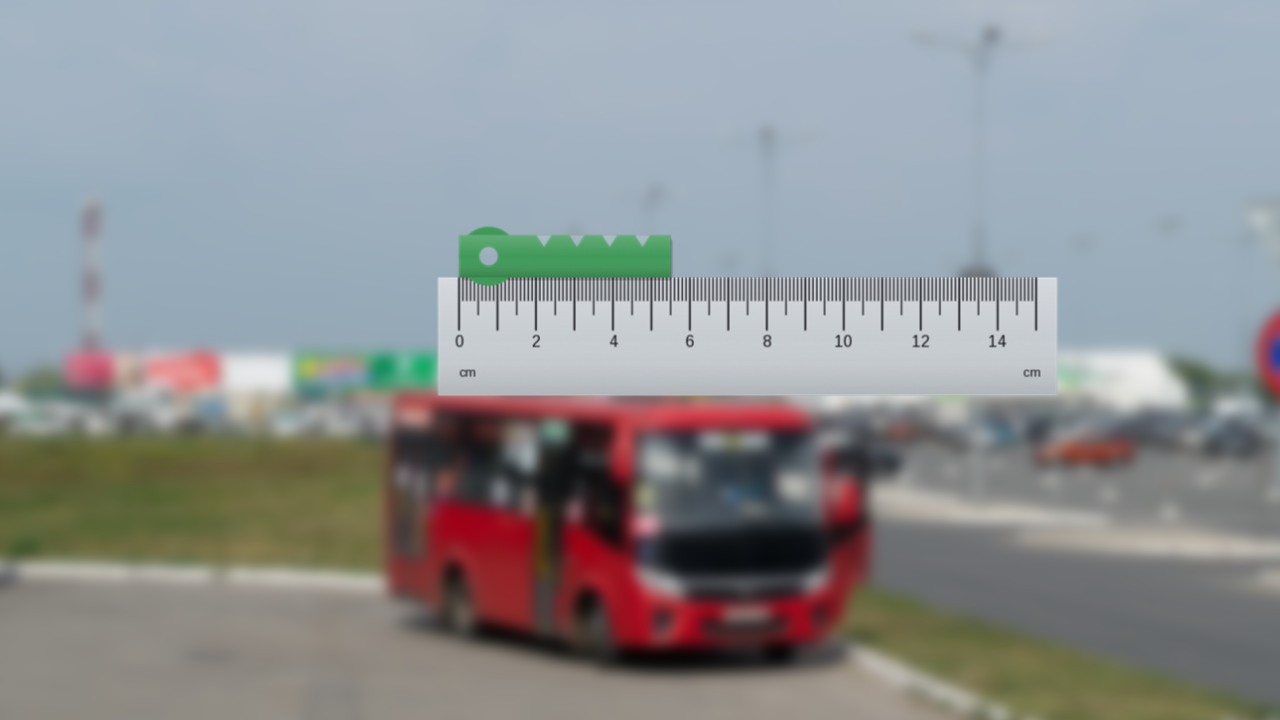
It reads value=5.5 unit=cm
